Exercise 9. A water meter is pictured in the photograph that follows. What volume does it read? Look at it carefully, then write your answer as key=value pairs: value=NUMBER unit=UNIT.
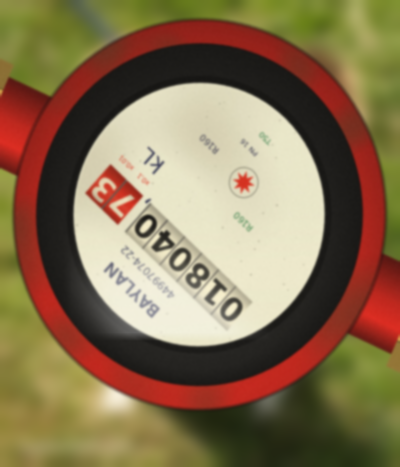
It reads value=18040.73 unit=kL
